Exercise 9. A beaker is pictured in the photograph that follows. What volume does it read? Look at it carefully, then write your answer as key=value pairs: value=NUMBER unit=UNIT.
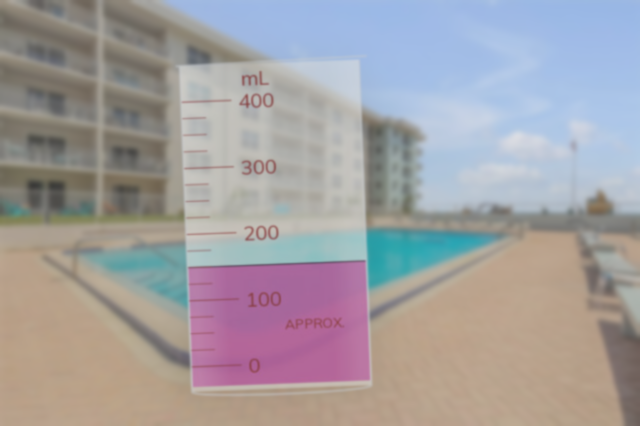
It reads value=150 unit=mL
